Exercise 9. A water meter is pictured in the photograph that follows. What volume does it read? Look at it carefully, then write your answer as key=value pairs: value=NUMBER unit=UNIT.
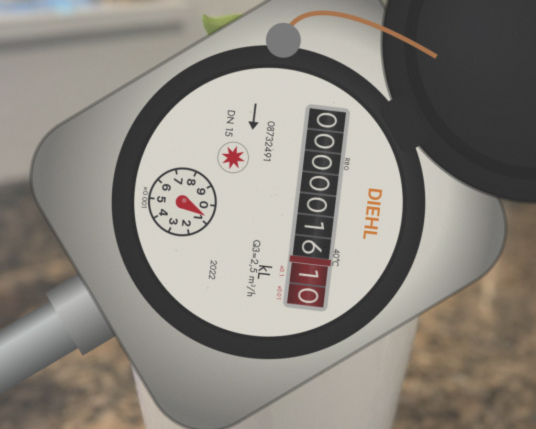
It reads value=16.100 unit=kL
